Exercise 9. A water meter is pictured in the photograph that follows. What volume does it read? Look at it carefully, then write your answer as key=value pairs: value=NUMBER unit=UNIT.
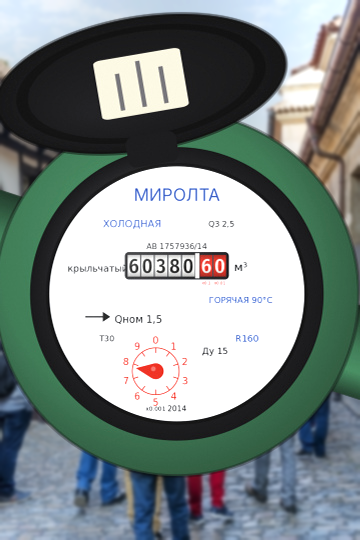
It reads value=60380.607 unit=m³
